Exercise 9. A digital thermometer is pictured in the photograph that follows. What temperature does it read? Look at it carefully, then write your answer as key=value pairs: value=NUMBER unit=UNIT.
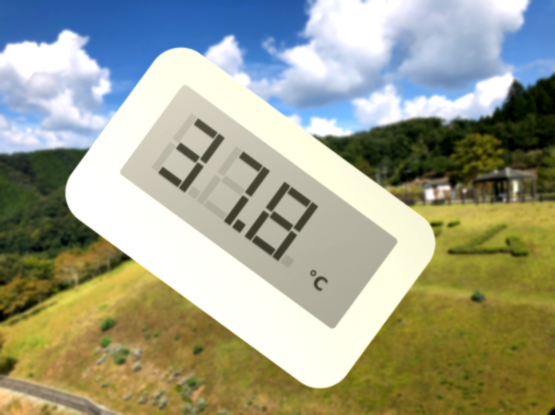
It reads value=37.8 unit=°C
